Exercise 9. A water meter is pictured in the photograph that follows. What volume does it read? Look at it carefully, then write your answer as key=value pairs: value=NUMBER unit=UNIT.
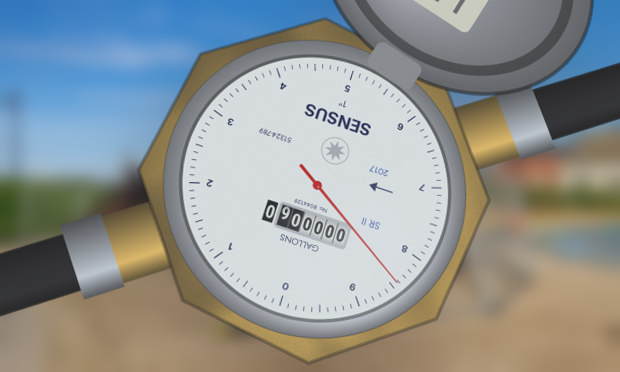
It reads value=58.4 unit=gal
